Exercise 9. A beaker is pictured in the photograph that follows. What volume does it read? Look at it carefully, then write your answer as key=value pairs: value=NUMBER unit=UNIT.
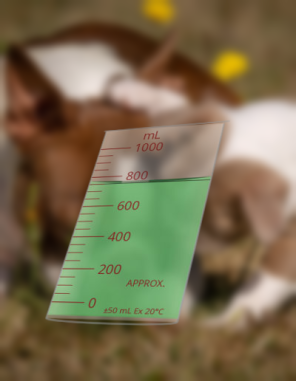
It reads value=750 unit=mL
